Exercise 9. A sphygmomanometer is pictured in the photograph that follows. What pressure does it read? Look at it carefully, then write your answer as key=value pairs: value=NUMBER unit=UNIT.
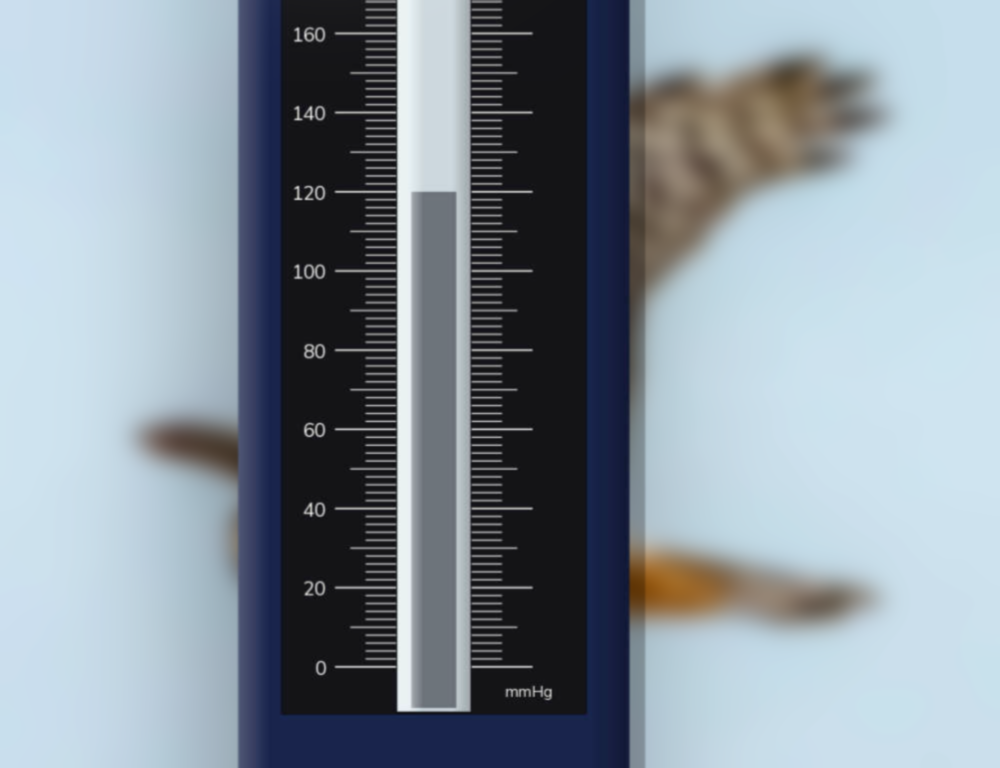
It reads value=120 unit=mmHg
